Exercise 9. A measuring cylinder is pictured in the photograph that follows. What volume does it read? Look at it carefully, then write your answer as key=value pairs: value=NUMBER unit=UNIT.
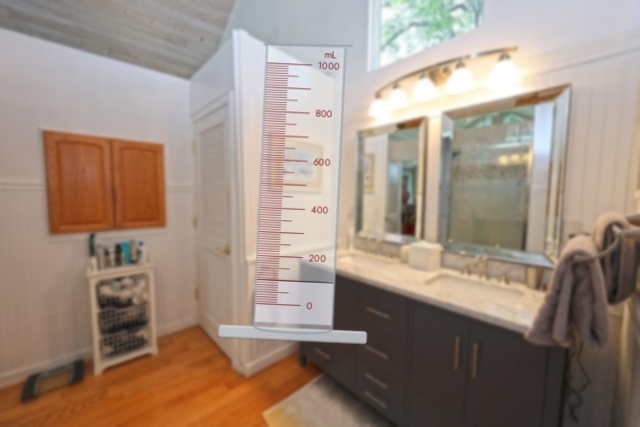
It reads value=100 unit=mL
